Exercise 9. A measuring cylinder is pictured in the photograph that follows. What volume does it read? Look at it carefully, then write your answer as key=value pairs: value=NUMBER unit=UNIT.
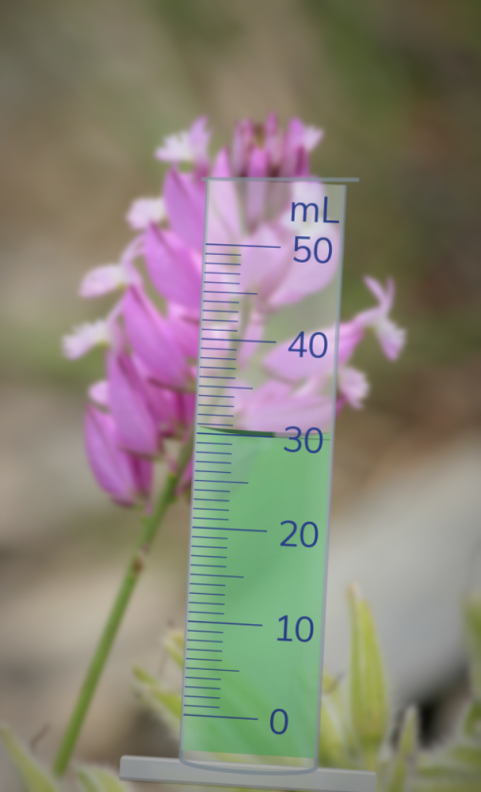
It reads value=30 unit=mL
